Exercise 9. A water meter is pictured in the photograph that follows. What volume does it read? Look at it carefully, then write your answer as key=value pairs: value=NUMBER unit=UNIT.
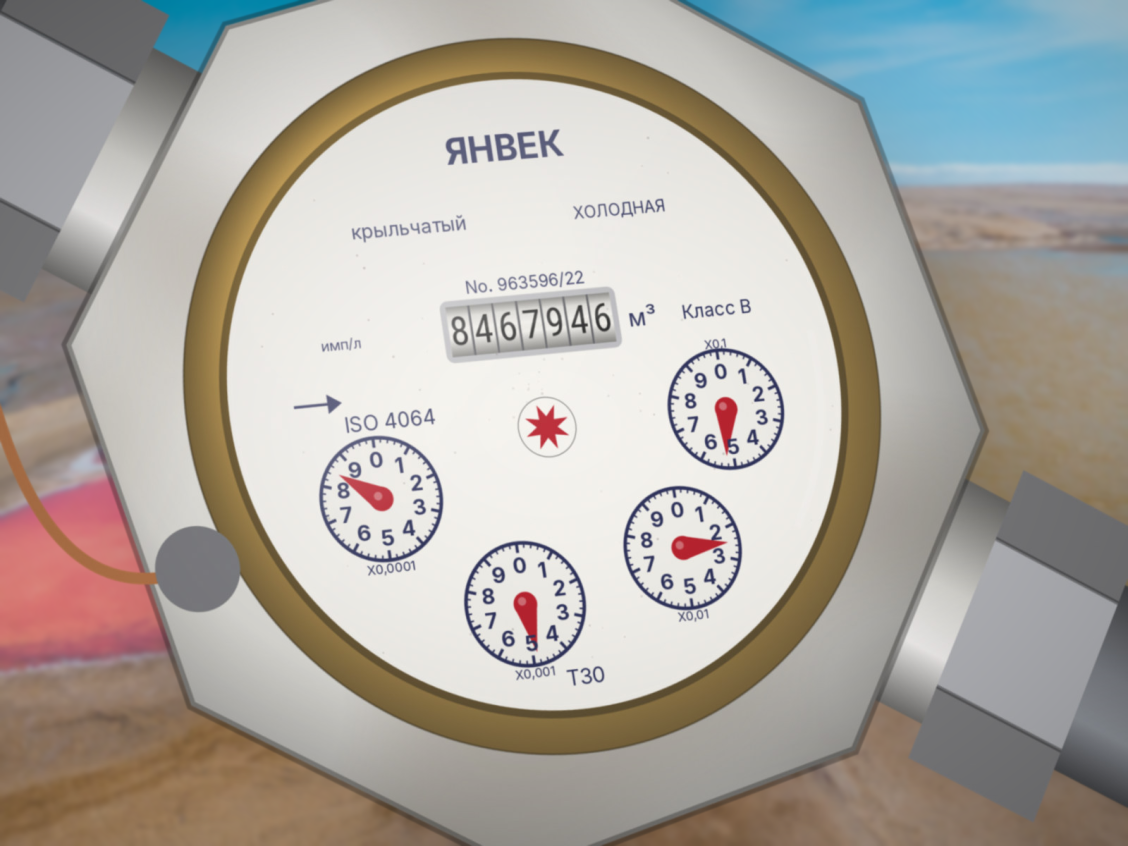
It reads value=8467946.5248 unit=m³
